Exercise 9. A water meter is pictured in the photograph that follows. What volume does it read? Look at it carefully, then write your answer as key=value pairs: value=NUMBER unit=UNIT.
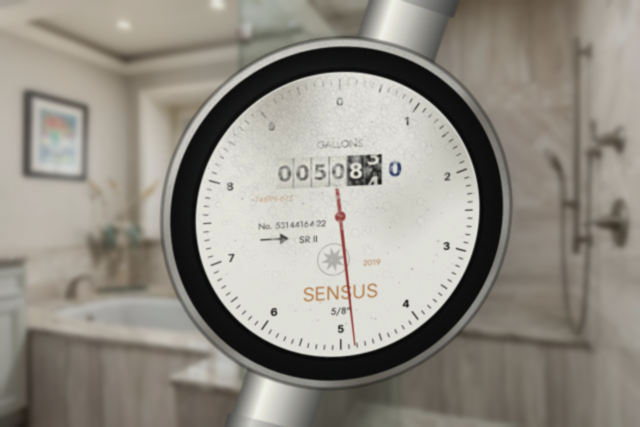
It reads value=50834.8 unit=gal
